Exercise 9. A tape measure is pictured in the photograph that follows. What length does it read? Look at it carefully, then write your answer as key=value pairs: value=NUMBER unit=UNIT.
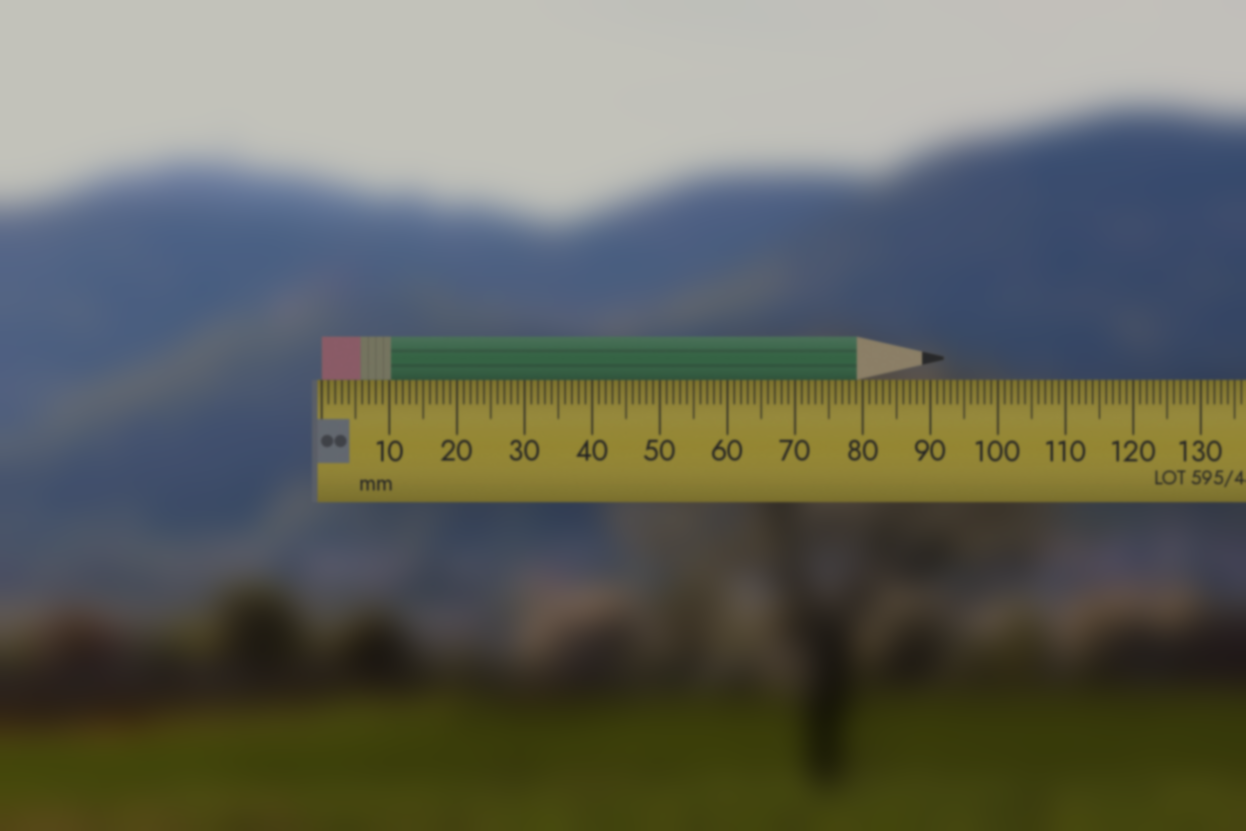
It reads value=92 unit=mm
